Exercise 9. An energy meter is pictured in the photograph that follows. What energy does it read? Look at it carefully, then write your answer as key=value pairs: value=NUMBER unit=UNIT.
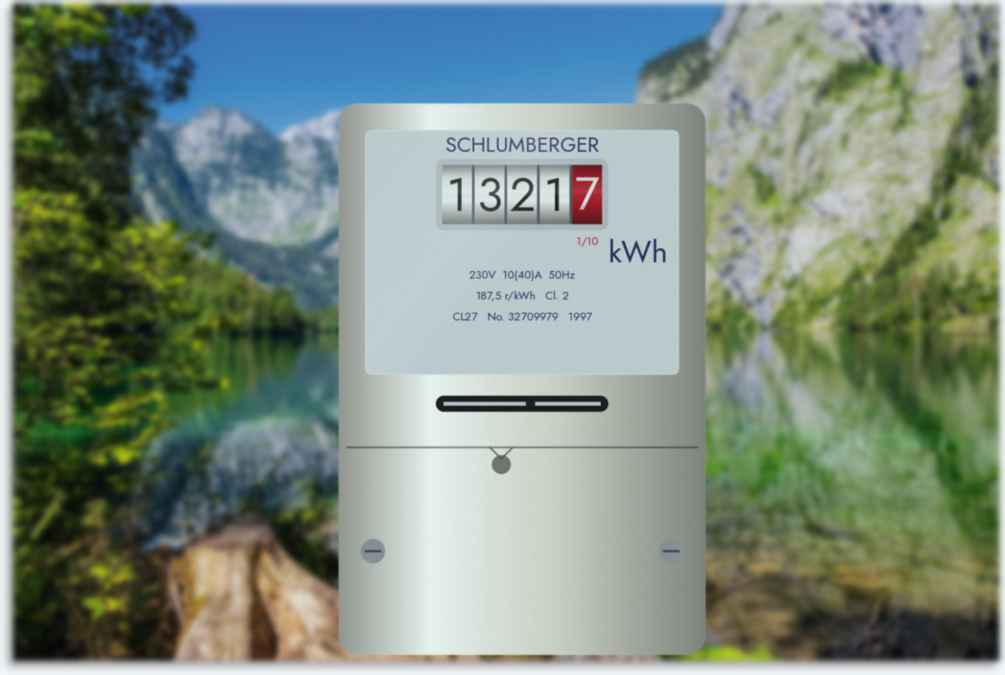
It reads value=1321.7 unit=kWh
